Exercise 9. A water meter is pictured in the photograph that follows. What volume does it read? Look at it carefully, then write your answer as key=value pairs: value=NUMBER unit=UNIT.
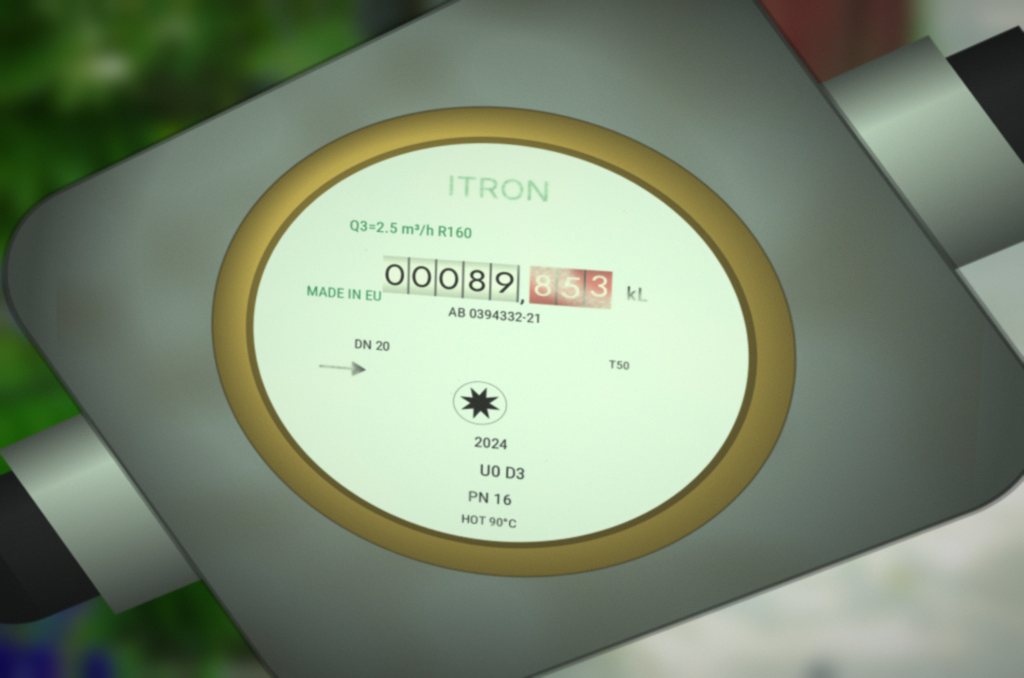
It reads value=89.853 unit=kL
